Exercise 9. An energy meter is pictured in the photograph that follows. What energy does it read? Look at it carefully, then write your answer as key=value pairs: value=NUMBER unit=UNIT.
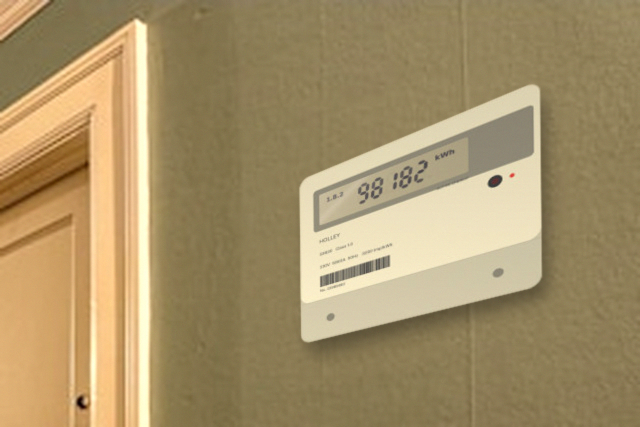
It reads value=98182 unit=kWh
